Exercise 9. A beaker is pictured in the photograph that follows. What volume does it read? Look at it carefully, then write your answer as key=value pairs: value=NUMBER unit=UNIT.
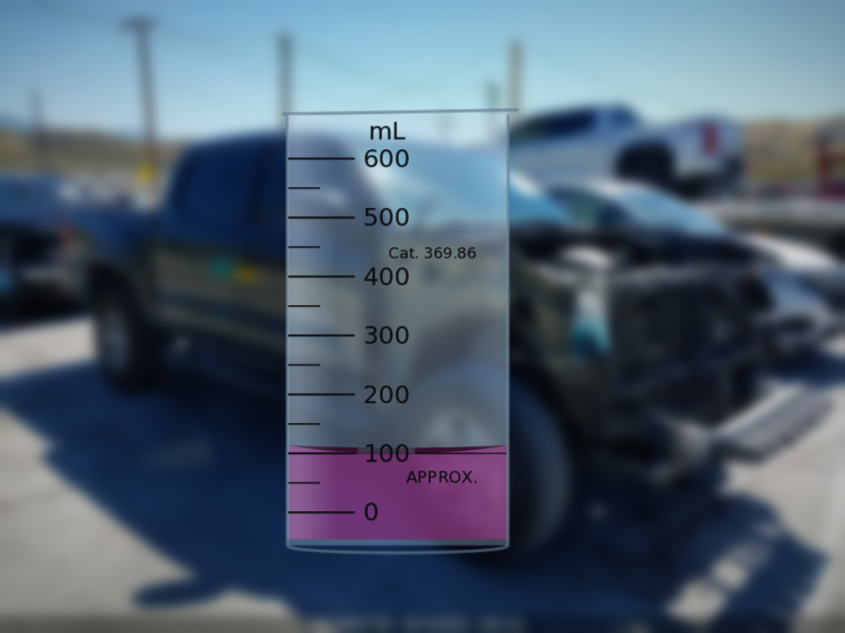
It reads value=100 unit=mL
